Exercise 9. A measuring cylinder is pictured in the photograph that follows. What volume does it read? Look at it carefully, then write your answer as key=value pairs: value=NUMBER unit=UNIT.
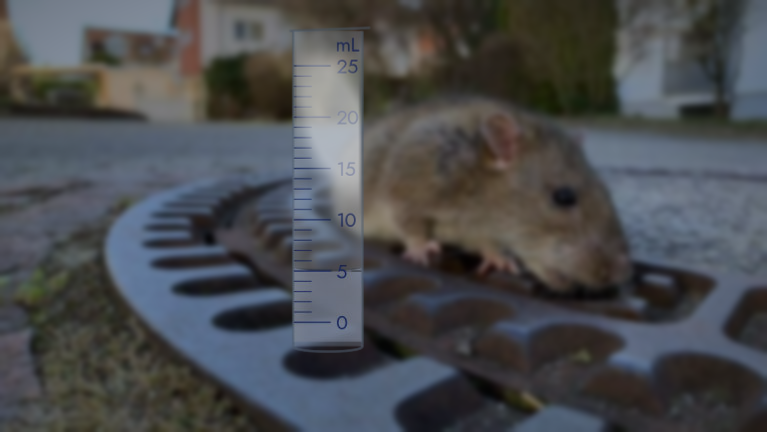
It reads value=5 unit=mL
